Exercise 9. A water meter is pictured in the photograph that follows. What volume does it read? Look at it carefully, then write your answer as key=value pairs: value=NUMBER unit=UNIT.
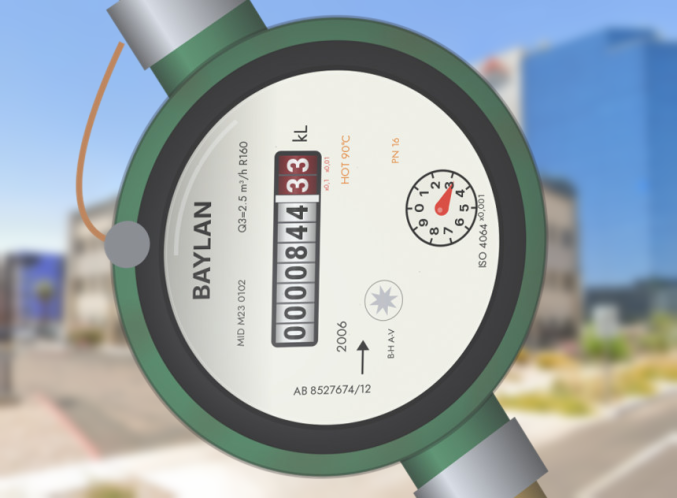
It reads value=844.333 unit=kL
